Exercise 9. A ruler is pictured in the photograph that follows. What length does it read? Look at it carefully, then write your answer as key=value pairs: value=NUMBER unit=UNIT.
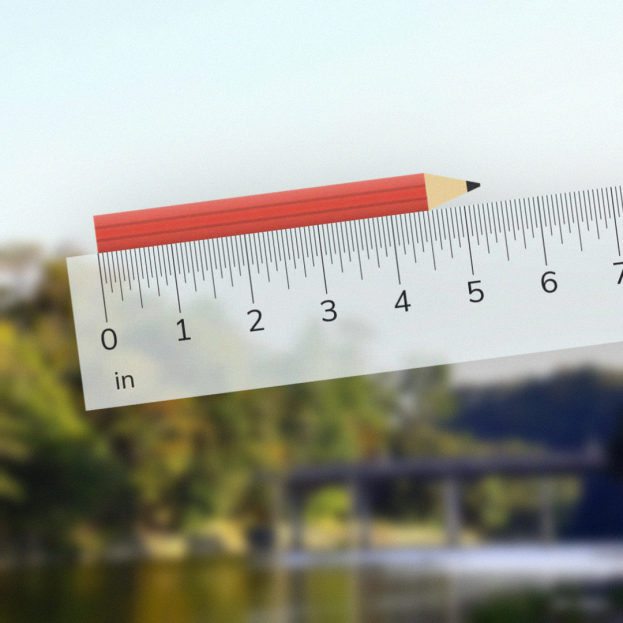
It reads value=5.25 unit=in
